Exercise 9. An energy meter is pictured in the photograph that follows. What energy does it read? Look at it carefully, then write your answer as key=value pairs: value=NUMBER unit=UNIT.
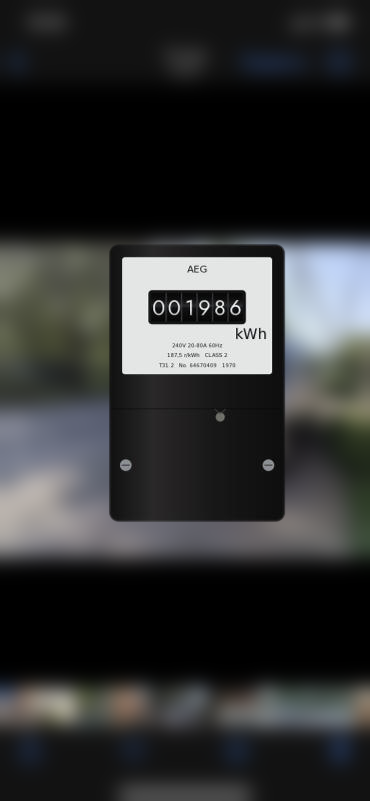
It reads value=1986 unit=kWh
